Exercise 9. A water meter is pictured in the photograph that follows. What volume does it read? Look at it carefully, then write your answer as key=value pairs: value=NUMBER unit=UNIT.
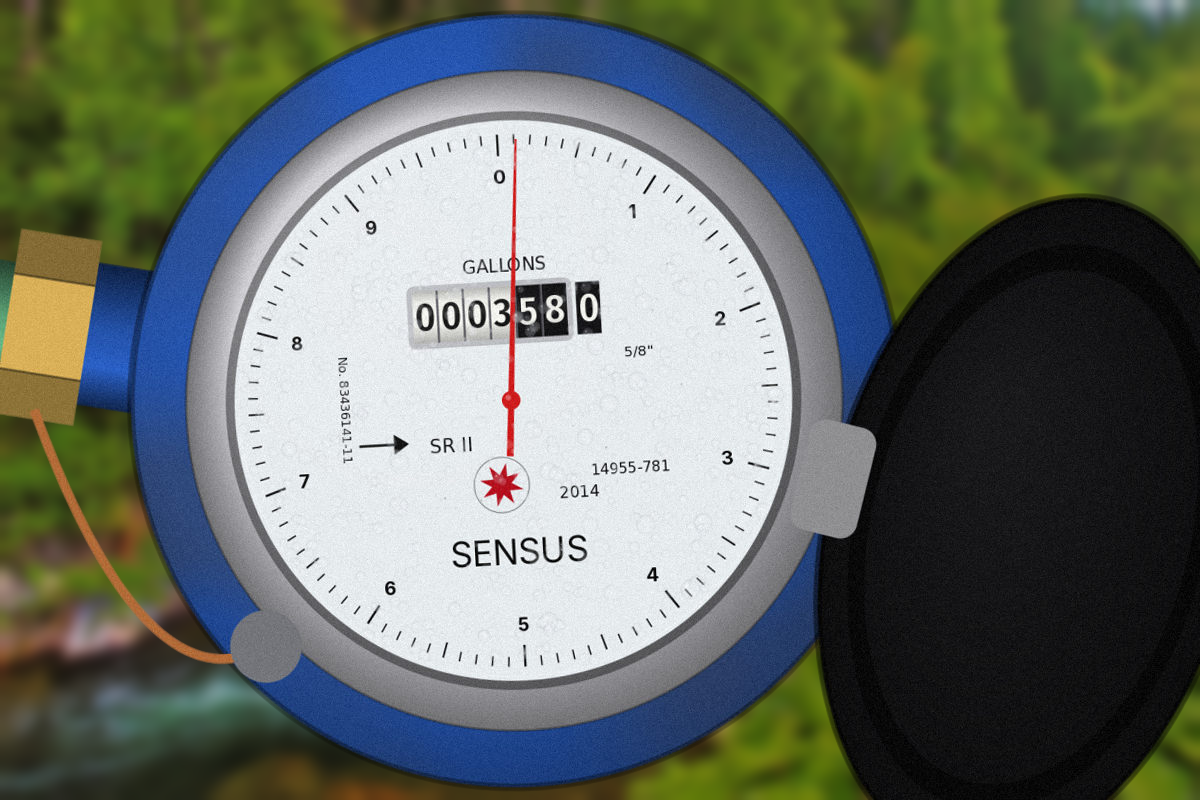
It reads value=3580.1 unit=gal
